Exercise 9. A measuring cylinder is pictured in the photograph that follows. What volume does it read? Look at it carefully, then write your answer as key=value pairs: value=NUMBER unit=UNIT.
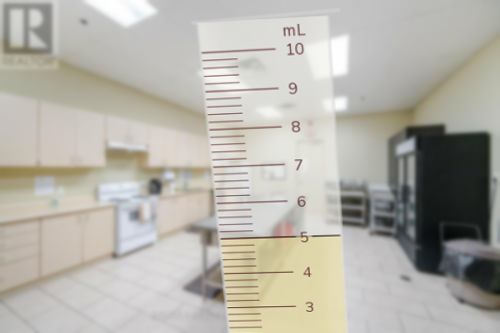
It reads value=5 unit=mL
